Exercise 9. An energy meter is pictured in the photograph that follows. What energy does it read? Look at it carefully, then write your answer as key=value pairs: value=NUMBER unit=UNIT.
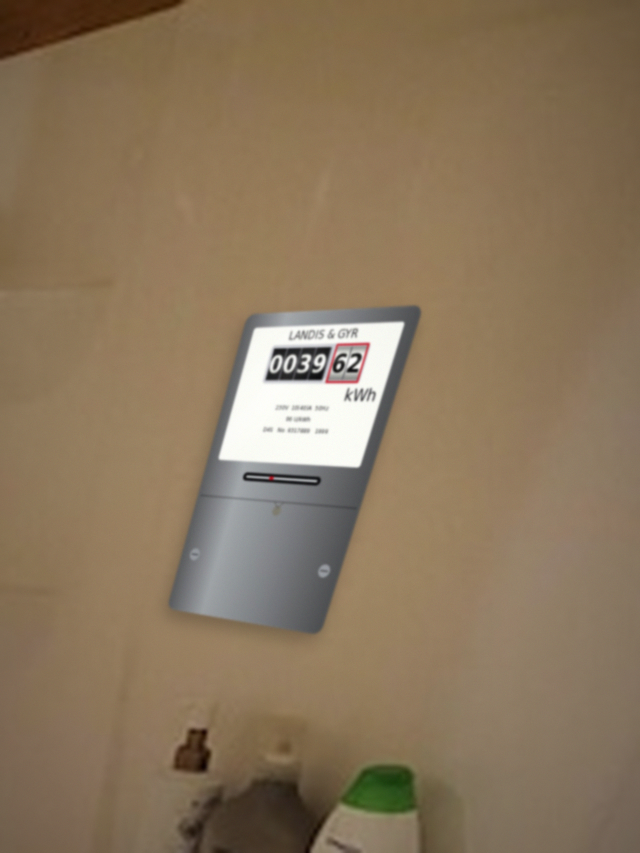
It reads value=39.62 unit=kWh
